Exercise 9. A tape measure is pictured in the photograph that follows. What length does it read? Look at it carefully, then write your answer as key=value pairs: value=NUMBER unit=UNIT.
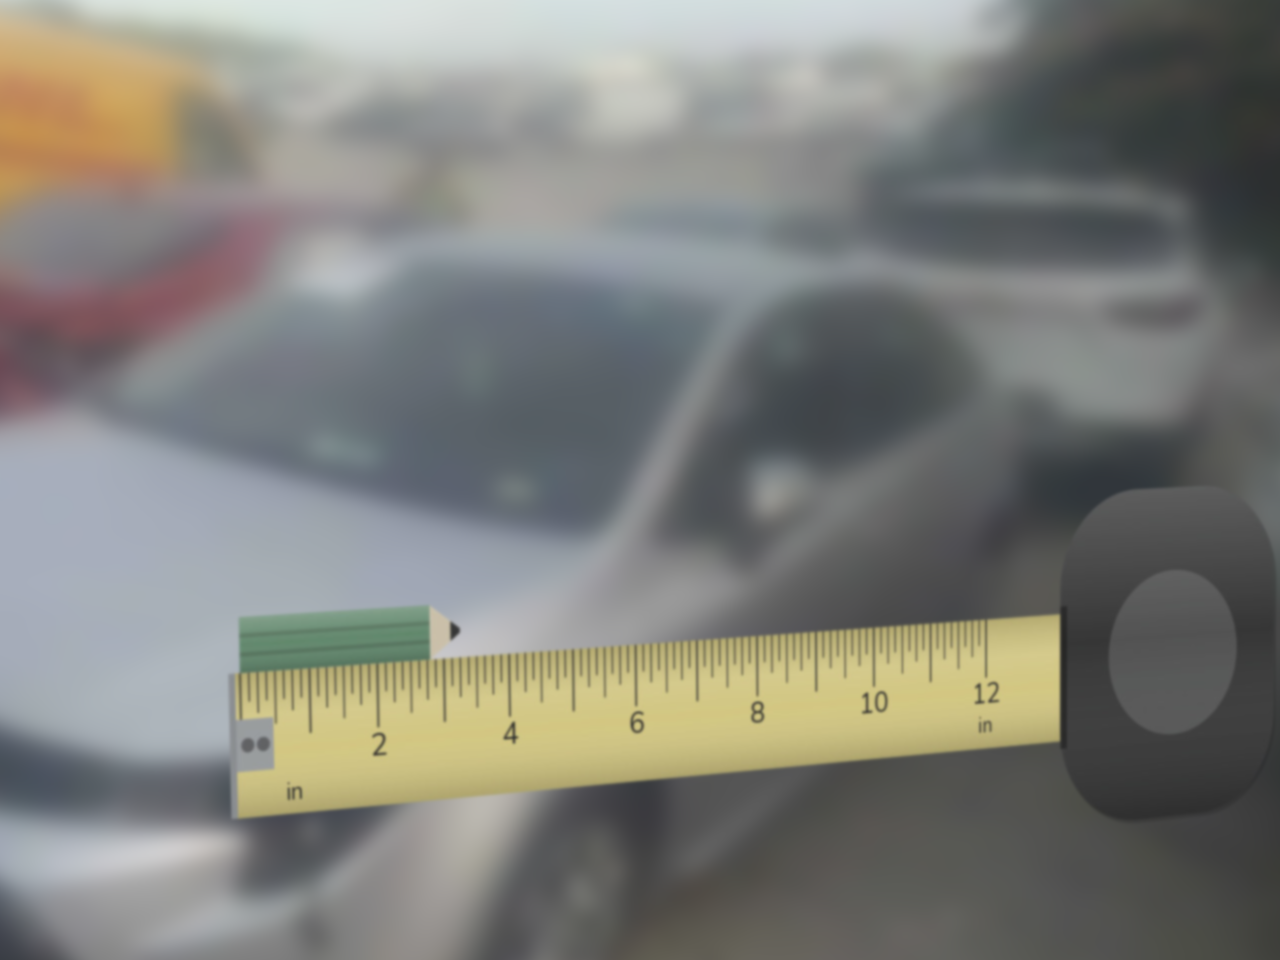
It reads value=3.25 unit=in
